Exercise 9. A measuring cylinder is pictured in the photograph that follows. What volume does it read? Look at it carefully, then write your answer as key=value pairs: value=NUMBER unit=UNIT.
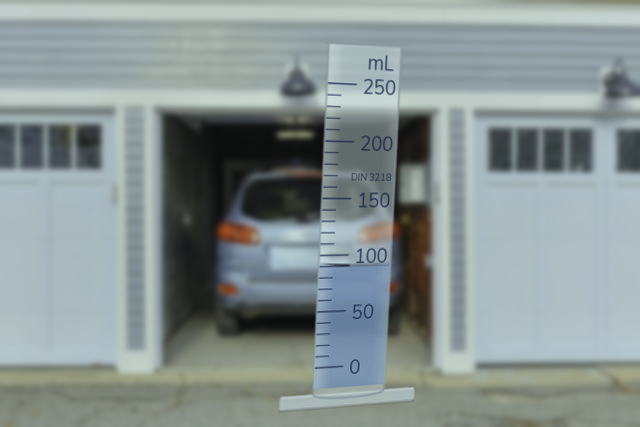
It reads value=90 unit=mL
